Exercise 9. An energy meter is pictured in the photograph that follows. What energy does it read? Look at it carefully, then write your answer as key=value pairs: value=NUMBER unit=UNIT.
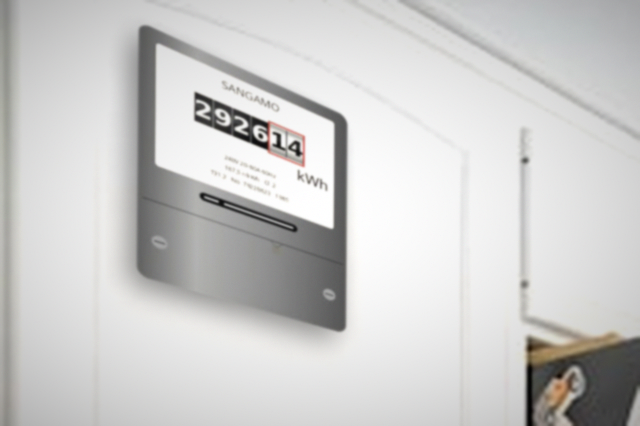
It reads value=2926.14 unit=kWh
